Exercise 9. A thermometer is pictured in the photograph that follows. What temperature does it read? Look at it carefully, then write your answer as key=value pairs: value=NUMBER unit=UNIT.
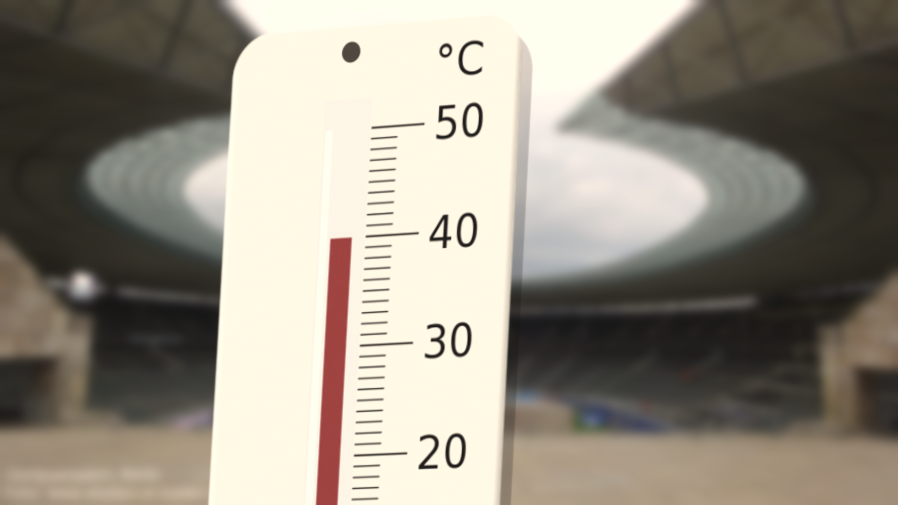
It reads value=40 unit=°C
